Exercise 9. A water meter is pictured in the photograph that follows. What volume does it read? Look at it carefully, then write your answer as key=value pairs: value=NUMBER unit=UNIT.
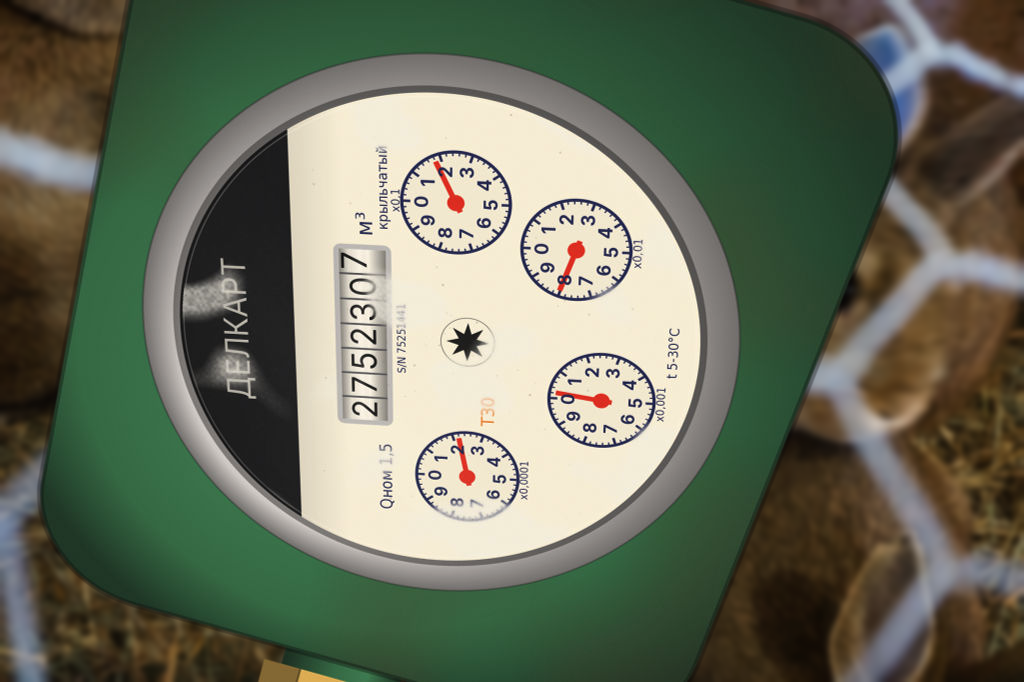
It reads value=2752307.1802 unit=m³
